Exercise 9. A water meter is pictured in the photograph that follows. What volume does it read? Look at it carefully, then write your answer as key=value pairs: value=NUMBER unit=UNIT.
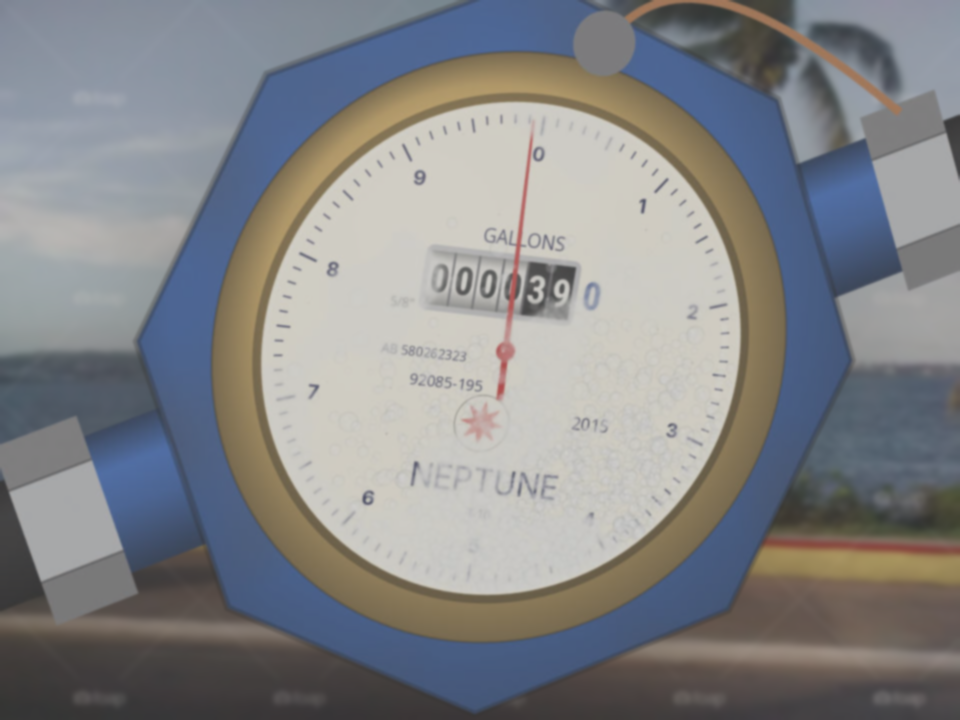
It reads value=389.9 unit=gal
